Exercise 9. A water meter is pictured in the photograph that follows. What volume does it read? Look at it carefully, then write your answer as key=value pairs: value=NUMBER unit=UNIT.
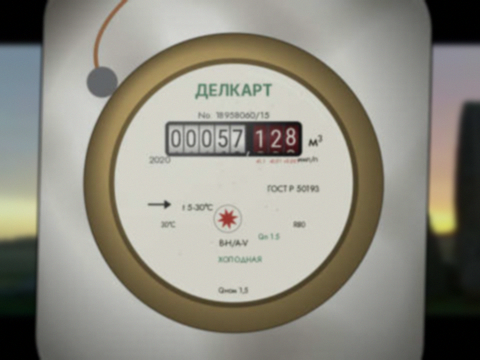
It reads value=57.128 unit=m³
